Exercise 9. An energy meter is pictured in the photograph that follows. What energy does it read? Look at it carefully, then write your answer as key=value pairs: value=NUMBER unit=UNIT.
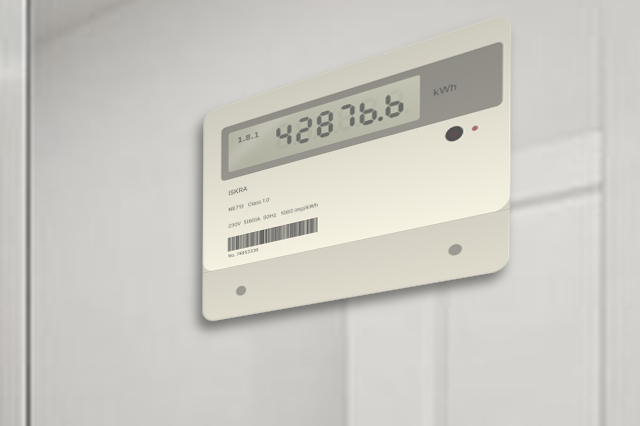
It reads value=42876.6 unit=kWh
